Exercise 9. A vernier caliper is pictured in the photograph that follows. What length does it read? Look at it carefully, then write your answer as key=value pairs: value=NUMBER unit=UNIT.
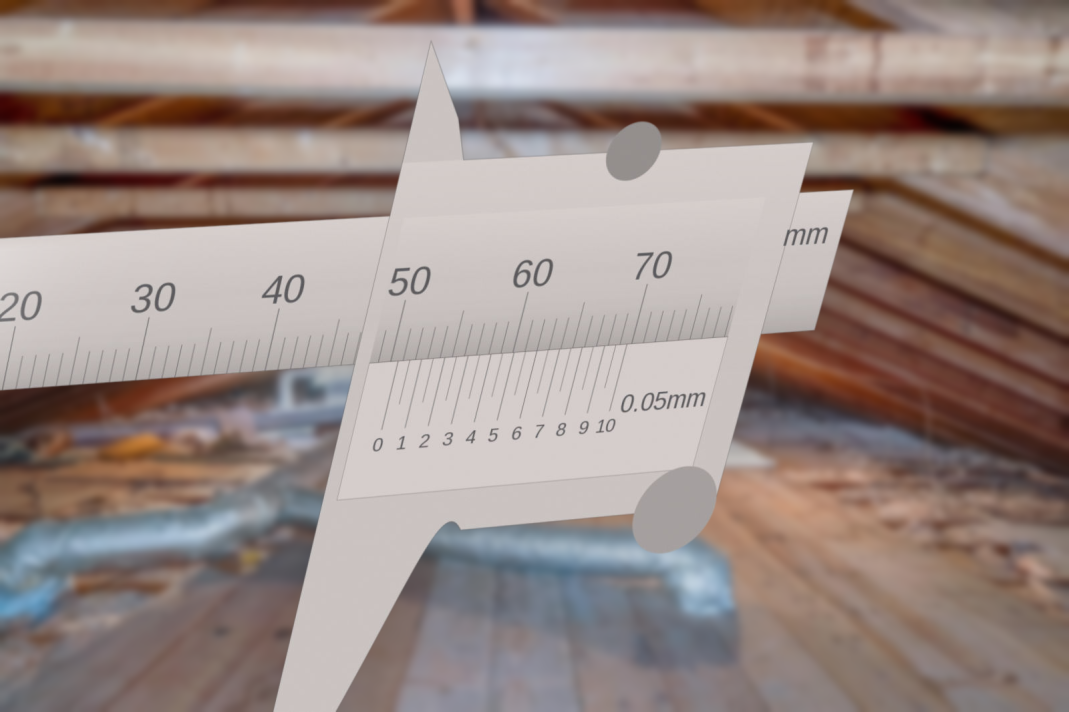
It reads value=50.6 unit=mm
